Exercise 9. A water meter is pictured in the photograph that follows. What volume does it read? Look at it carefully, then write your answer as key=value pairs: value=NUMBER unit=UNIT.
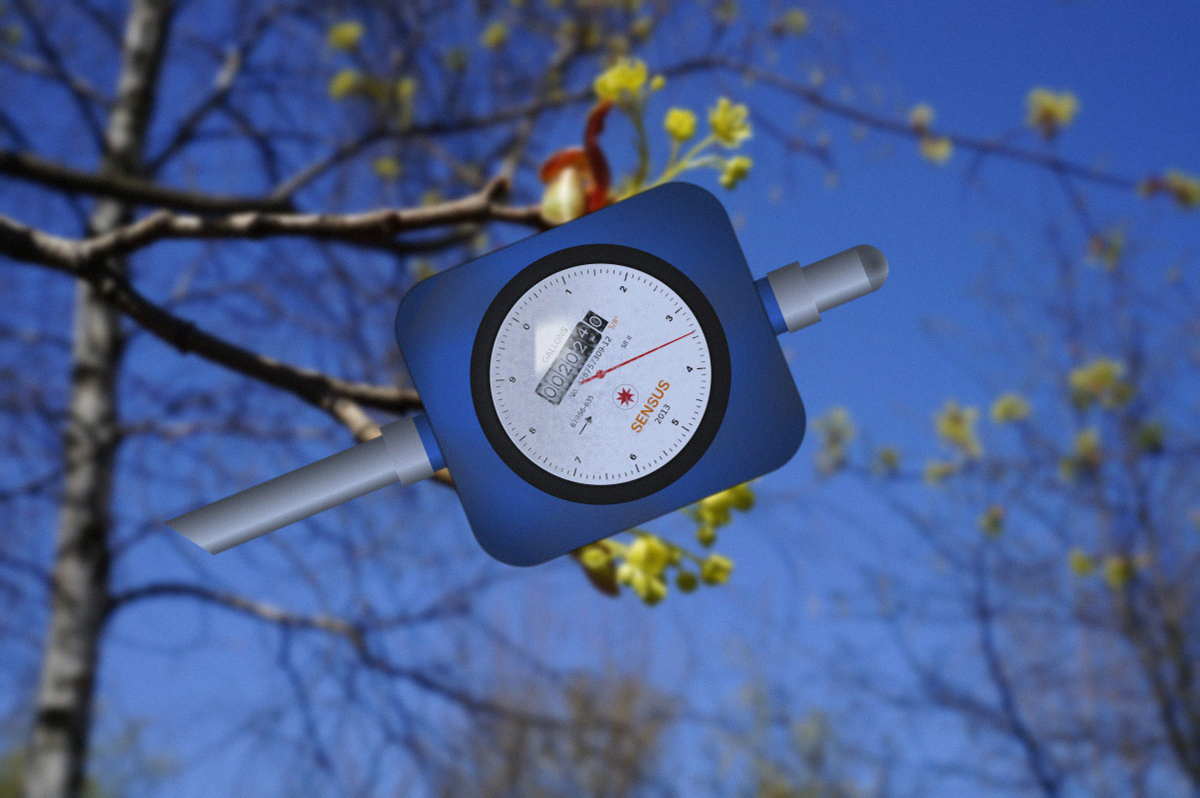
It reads value=20243.4 unit=gal
